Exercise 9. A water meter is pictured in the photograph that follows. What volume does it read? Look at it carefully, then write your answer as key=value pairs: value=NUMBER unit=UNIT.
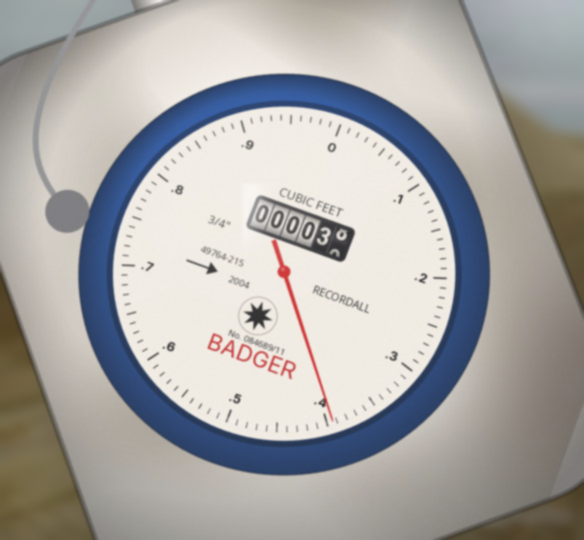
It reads value=38.39 unit=ft³
